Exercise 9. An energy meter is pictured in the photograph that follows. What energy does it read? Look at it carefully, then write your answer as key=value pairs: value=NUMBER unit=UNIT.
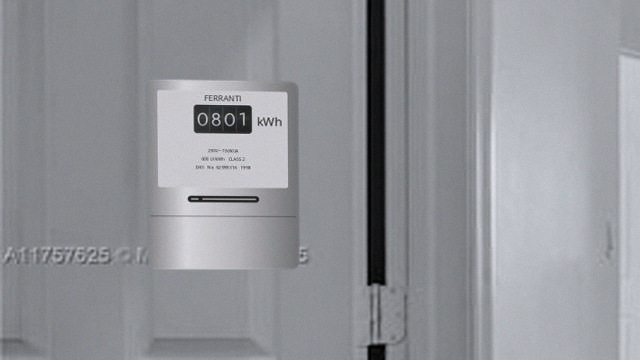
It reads value=801 unit=kWh
